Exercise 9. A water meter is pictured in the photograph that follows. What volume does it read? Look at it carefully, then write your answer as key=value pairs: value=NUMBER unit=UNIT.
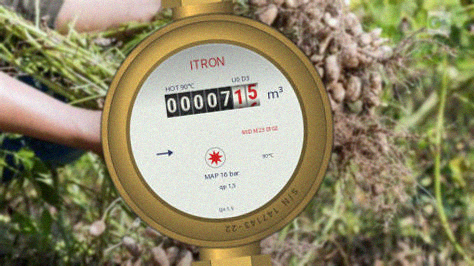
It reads value=7.15 unit=m³
